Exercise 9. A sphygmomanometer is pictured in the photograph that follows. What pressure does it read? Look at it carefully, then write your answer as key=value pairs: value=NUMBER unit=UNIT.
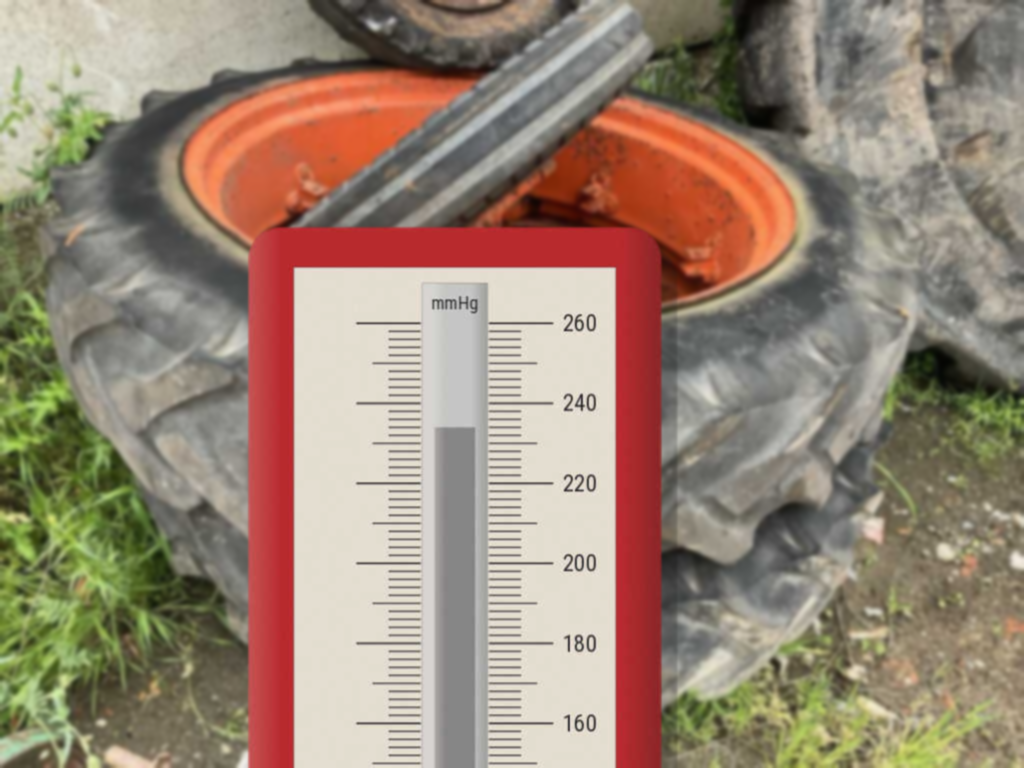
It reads value=234 unit=mmHg
